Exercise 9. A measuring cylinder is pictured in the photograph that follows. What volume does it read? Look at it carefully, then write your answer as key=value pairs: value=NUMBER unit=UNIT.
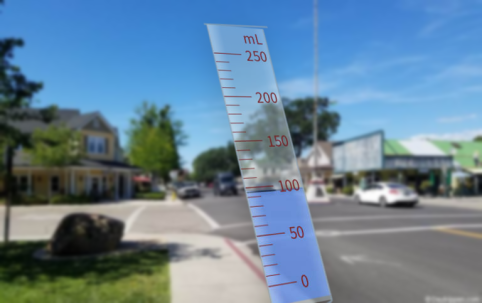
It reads value=95 unit=mL
